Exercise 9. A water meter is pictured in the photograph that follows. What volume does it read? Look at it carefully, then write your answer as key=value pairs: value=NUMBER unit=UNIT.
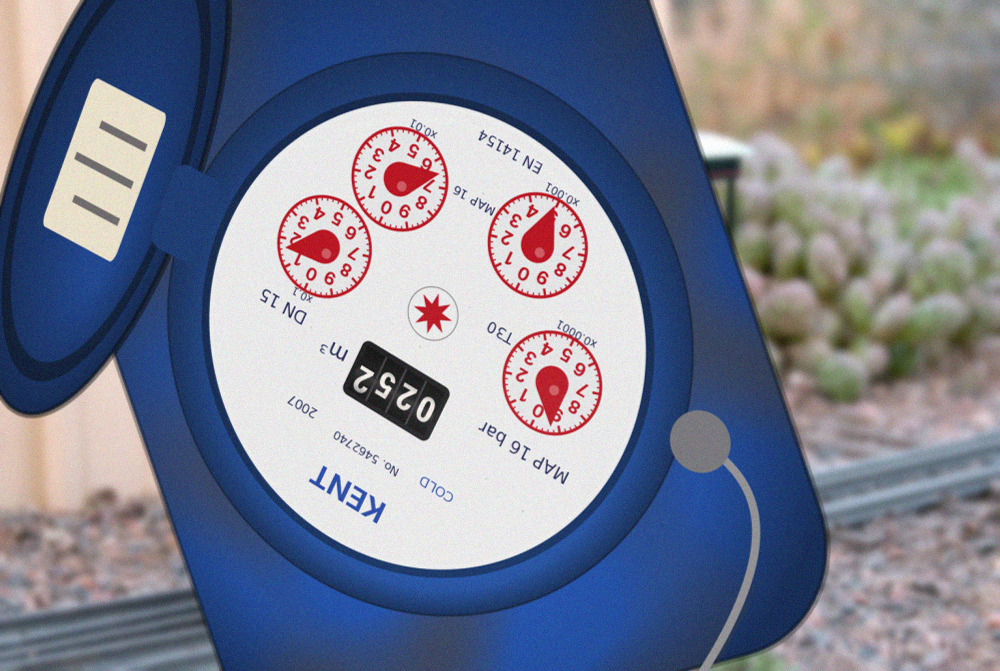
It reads value=252.1649 unit=m³
